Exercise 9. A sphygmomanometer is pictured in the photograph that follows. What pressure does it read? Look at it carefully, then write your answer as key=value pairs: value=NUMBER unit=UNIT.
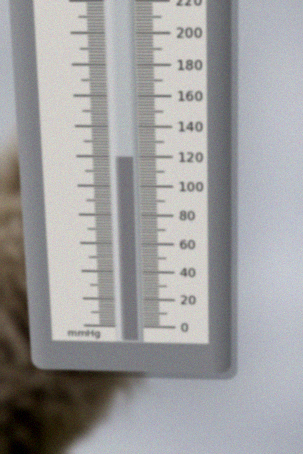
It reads value=120 unit=mmHg
